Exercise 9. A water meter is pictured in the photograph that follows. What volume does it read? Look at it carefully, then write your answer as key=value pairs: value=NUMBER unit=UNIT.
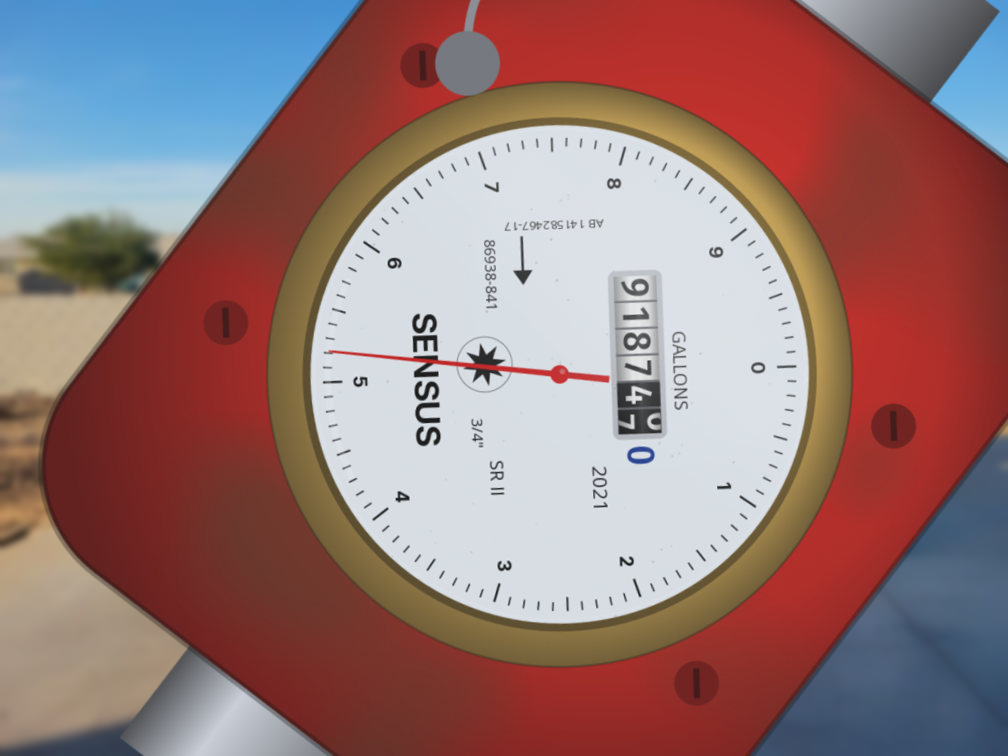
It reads value=9187465.2 unit=gal
